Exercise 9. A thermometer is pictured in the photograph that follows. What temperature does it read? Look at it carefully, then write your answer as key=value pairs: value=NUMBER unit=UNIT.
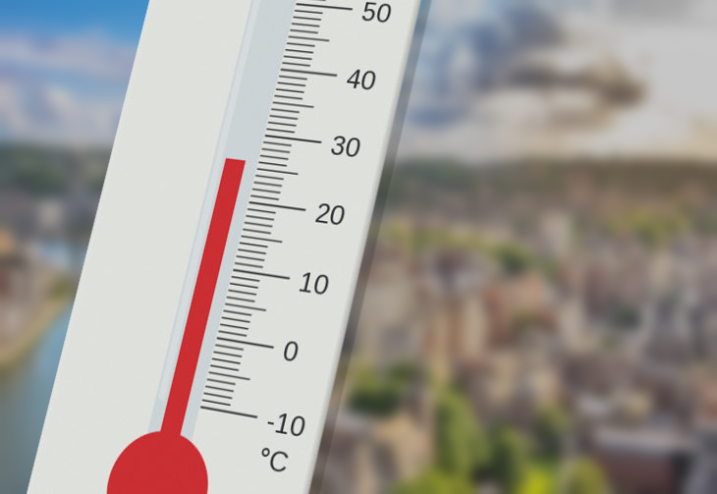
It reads value=26 unit=°C
